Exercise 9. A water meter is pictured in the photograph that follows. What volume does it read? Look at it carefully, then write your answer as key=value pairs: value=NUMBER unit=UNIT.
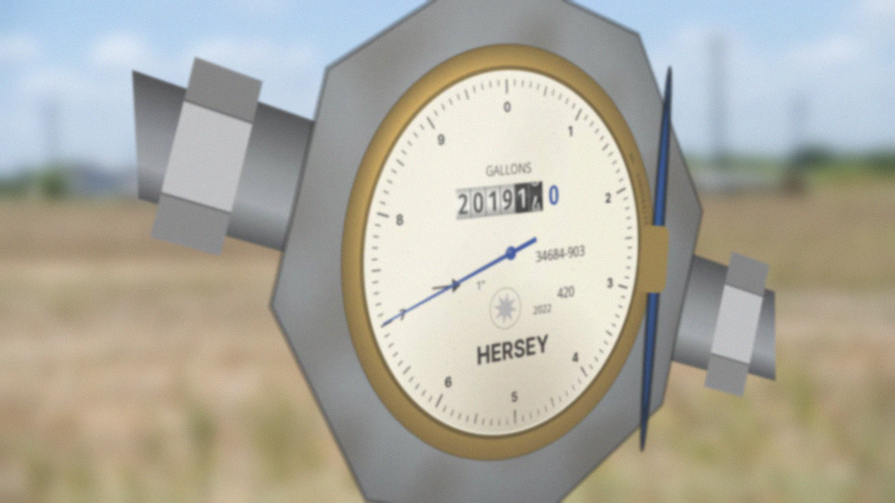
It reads value=2019137.0 unit=gal
